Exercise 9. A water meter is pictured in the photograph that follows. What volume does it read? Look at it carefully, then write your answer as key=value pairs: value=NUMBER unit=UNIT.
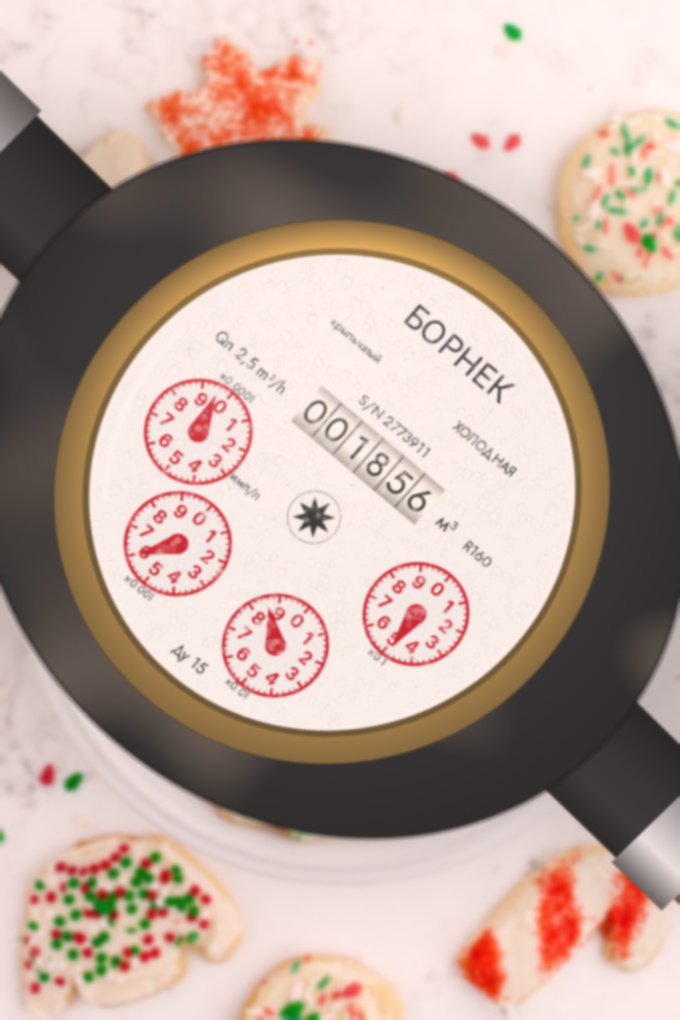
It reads value=1856.4859 unit=m³
